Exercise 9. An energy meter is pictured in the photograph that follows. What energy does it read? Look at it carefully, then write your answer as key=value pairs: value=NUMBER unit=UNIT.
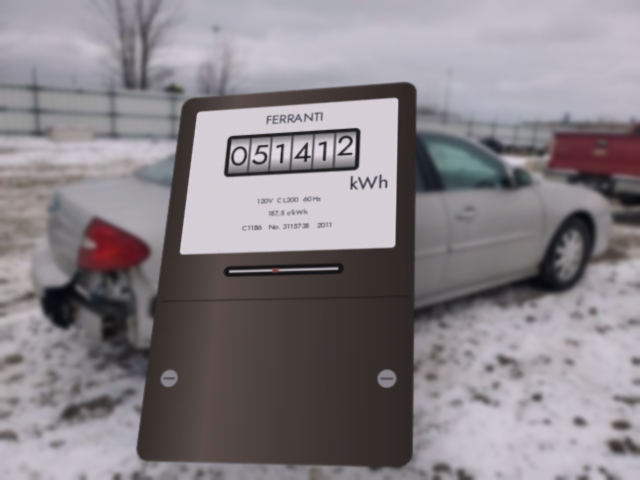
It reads value=51412 unit=kWh
